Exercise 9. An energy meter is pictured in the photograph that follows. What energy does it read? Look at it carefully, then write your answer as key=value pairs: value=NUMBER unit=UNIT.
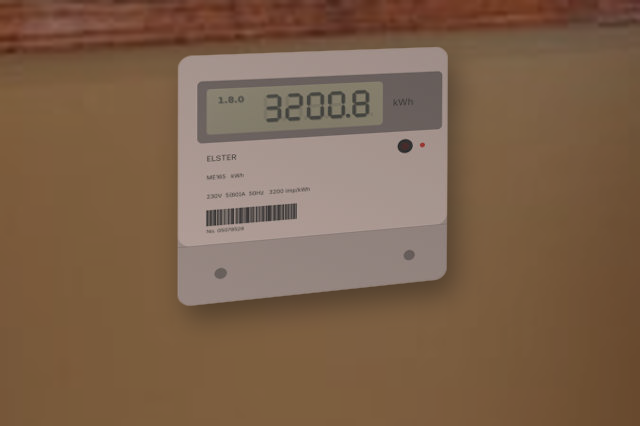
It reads value=3200.8 unit=kWh
